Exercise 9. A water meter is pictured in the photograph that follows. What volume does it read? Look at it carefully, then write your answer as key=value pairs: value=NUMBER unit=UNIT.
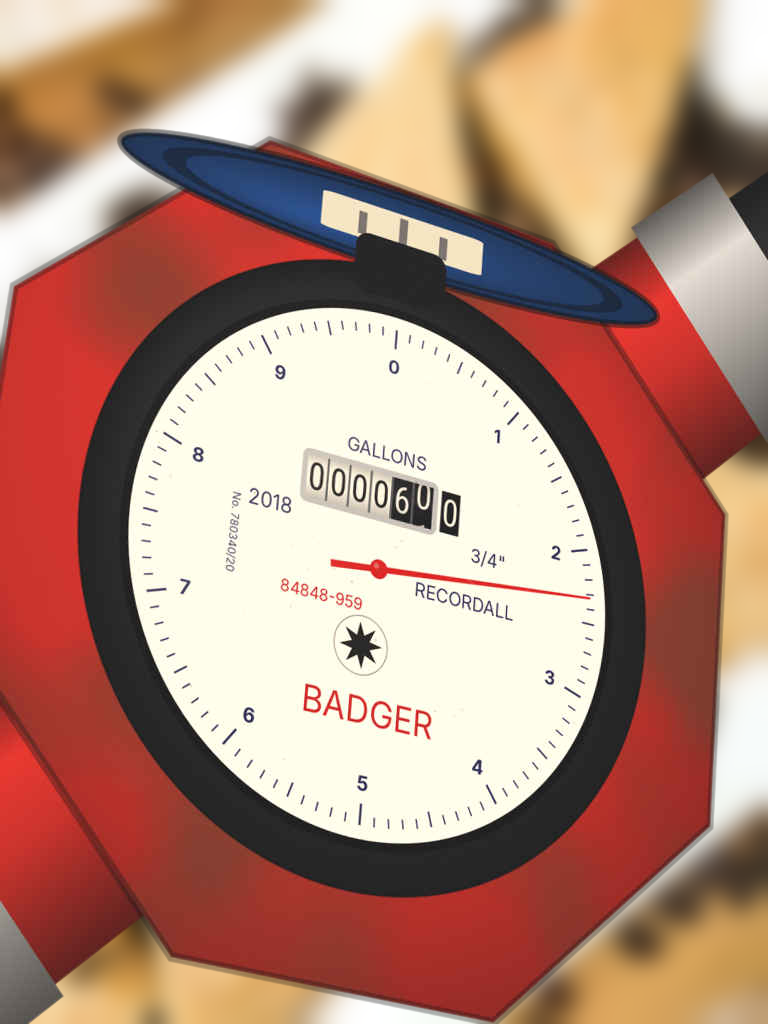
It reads value=602.3 unit=gal
